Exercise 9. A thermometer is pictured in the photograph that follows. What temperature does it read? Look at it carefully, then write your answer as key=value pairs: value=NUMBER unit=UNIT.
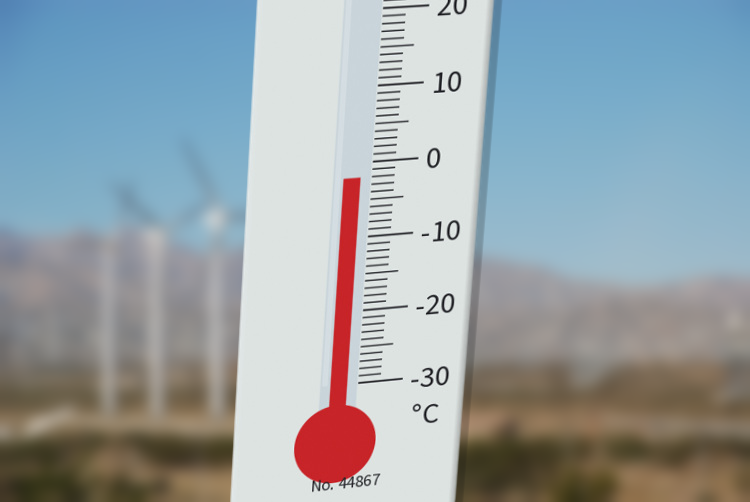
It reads value=-2 unit=°C
